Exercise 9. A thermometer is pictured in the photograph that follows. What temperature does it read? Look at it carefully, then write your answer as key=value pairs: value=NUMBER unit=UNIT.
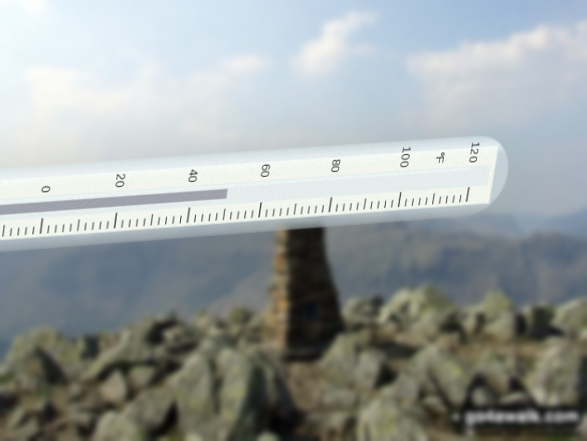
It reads value=50 unit=°F
